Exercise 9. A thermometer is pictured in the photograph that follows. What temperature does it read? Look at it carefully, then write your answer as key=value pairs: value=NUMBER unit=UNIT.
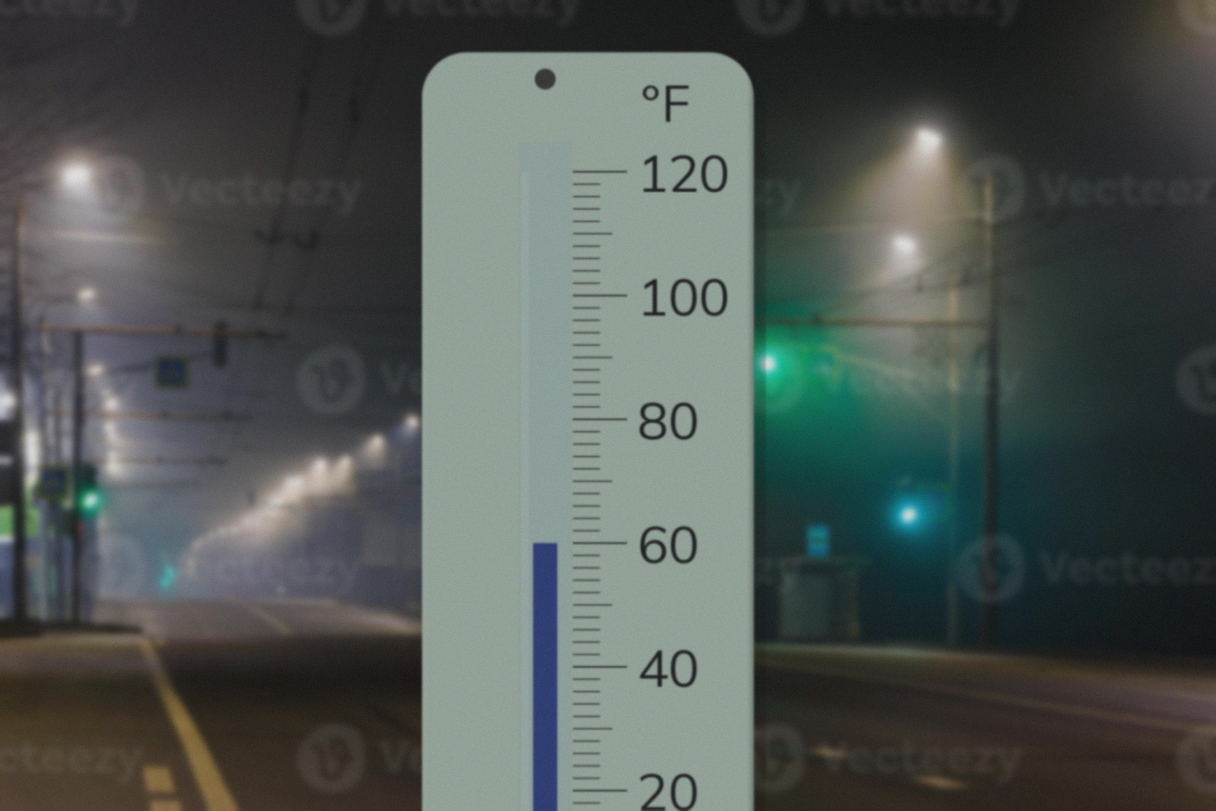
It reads value=60 unit=°F
